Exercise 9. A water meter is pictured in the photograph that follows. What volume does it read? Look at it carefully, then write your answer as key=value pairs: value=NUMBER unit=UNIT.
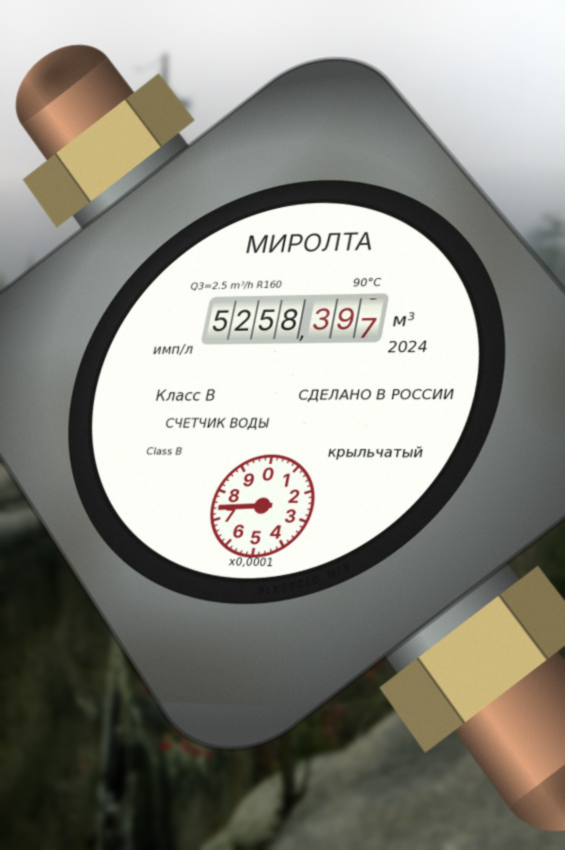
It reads value=5258.3967 unit=m³
